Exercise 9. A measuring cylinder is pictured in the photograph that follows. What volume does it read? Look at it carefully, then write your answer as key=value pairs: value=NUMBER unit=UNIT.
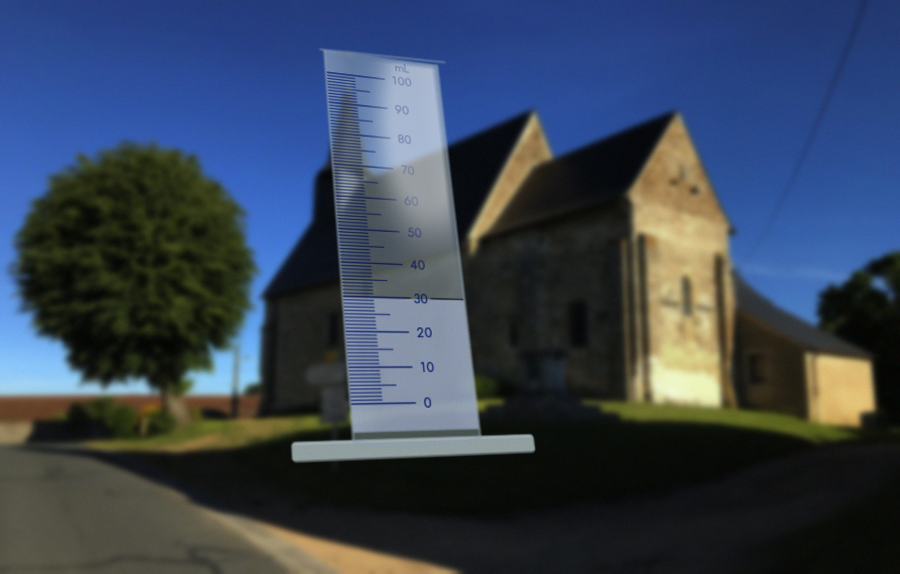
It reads value=30 unit=mL
